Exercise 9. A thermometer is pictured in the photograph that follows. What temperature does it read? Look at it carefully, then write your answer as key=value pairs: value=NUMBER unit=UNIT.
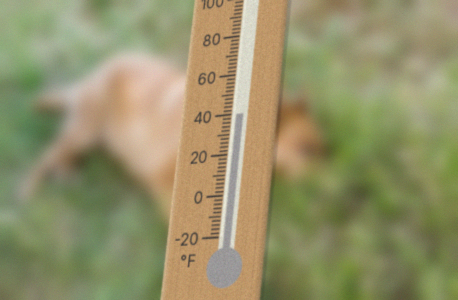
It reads value=40 unit=°F
